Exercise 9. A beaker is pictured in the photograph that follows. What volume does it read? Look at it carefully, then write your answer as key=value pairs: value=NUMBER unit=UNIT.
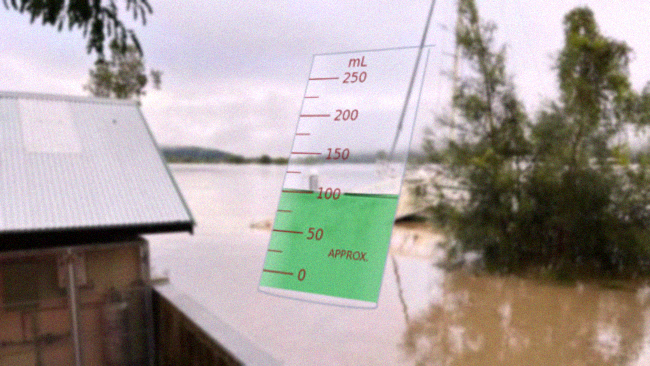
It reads value=100 unit=mL
